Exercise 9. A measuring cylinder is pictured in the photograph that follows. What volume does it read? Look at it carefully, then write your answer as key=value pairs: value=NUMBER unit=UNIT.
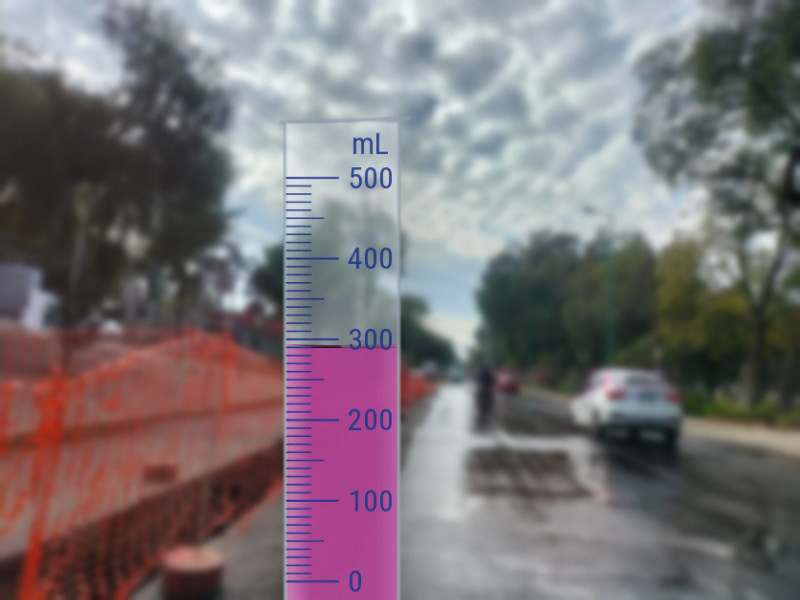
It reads value=290 unit=mL
